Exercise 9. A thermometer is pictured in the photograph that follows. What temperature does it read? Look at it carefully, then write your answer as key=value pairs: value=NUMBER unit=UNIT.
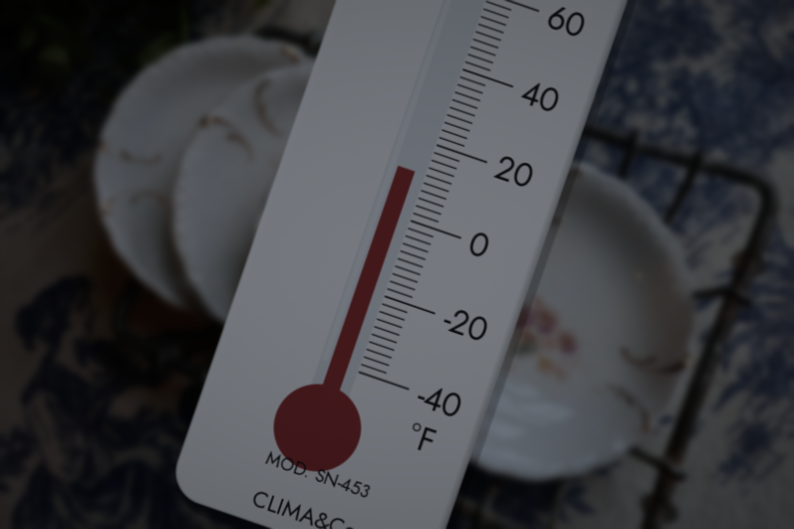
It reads value=12 unit=°F
